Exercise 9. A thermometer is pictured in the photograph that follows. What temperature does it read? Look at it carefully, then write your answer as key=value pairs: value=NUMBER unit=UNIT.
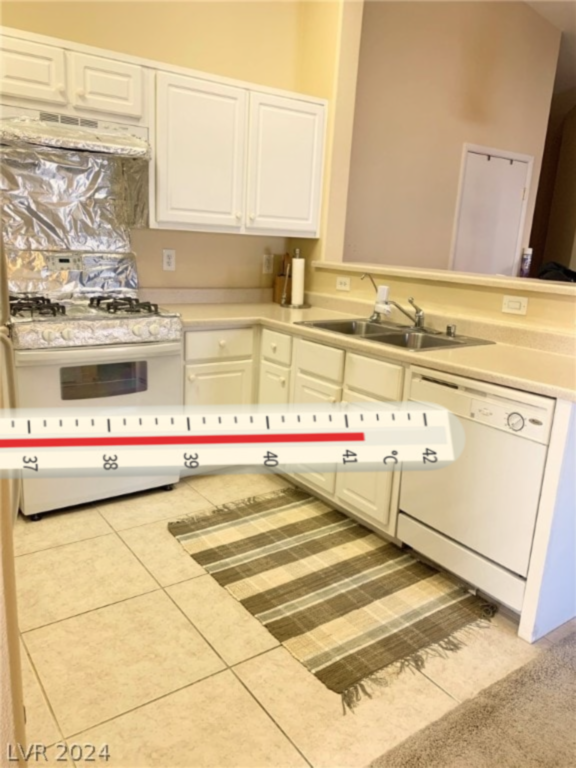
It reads value=41.2 unit=°C
